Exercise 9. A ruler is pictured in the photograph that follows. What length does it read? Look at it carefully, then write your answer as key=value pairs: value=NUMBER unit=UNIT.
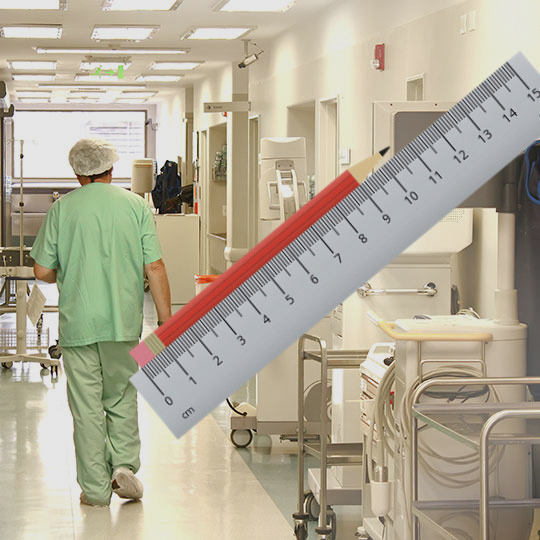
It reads value=10.5 unit=cm
